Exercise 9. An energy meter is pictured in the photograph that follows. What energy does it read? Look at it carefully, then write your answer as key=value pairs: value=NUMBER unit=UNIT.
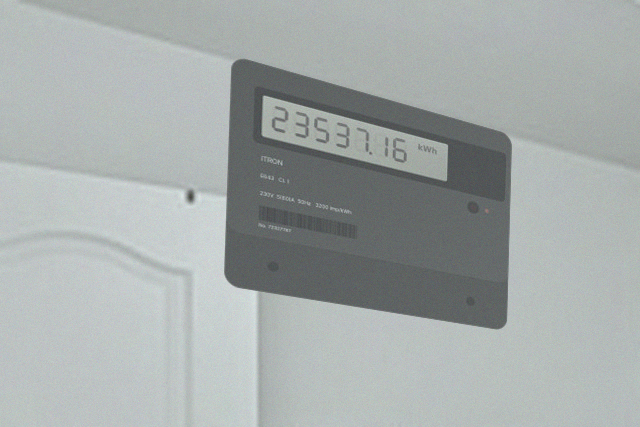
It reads value=23537.16 unit=kWh
